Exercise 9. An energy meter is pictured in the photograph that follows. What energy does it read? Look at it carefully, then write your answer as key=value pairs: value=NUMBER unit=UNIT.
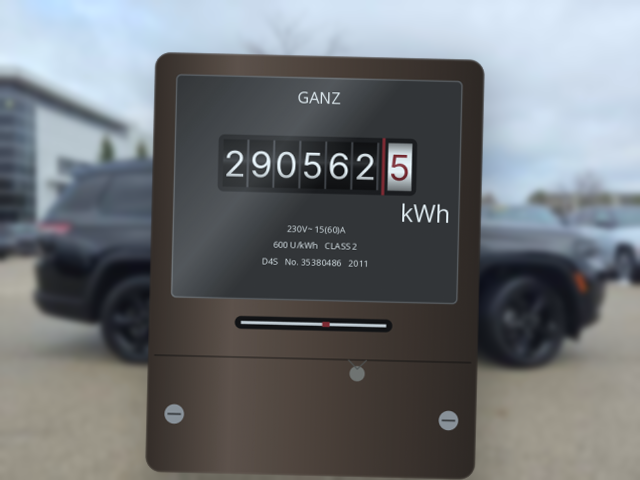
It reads value=290562.5 unit=kWh
